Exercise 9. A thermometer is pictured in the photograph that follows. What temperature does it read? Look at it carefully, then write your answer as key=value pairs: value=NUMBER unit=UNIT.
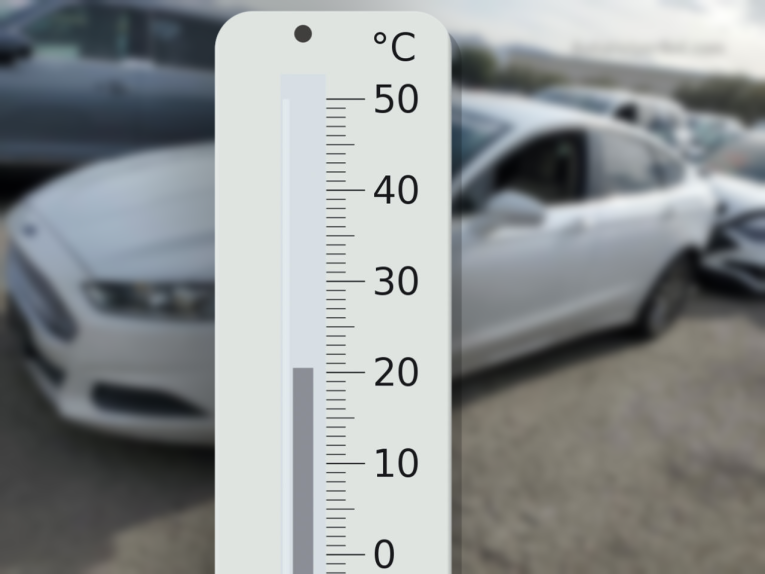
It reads value=20.5 unit=°C
